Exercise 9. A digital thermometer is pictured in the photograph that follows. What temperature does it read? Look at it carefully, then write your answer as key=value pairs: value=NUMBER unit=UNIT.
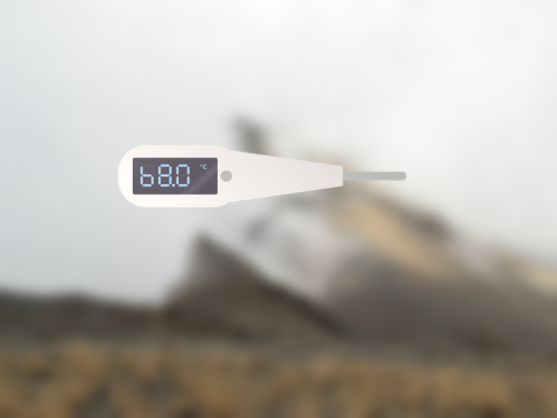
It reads value=68.0 unit=°C
